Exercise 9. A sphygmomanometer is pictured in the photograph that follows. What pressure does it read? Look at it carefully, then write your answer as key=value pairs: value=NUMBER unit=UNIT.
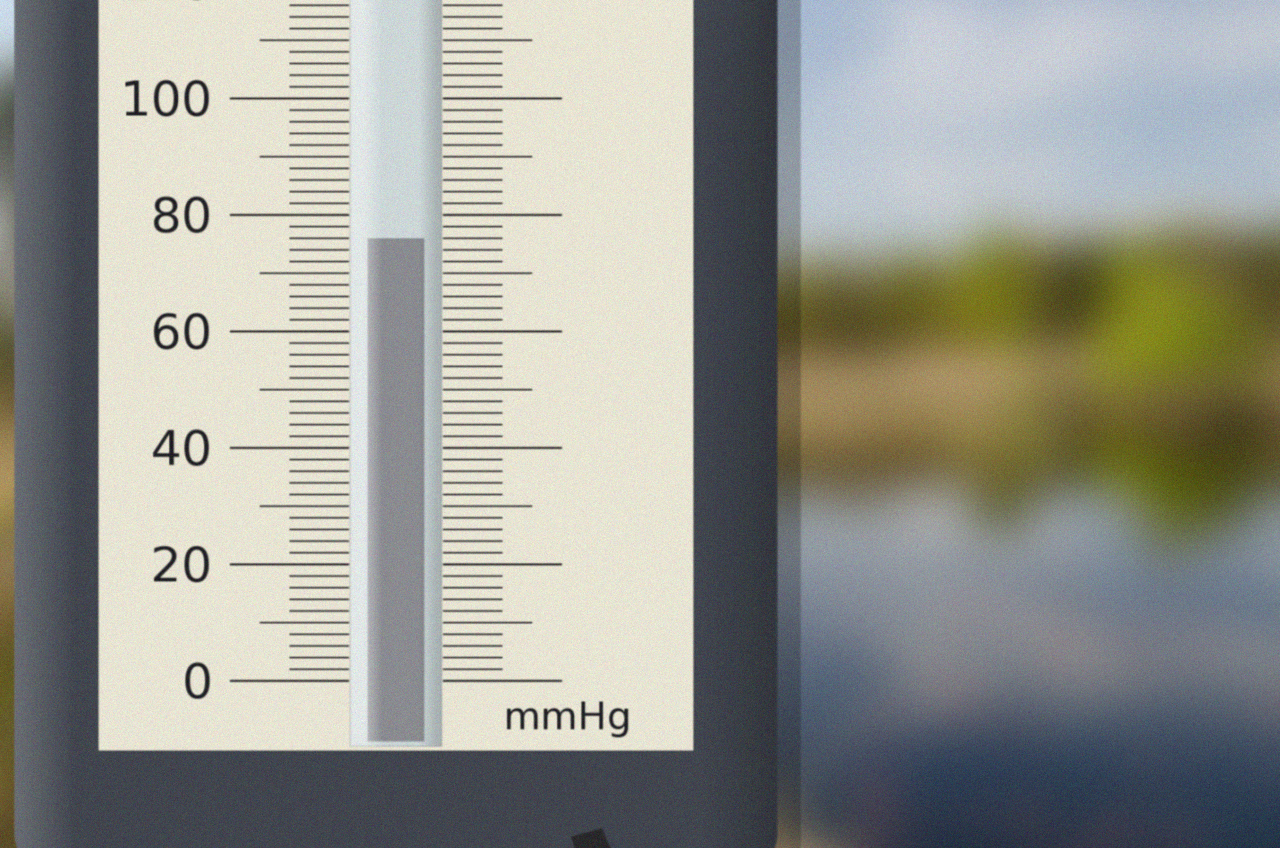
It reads value=76 unit=mmHg
